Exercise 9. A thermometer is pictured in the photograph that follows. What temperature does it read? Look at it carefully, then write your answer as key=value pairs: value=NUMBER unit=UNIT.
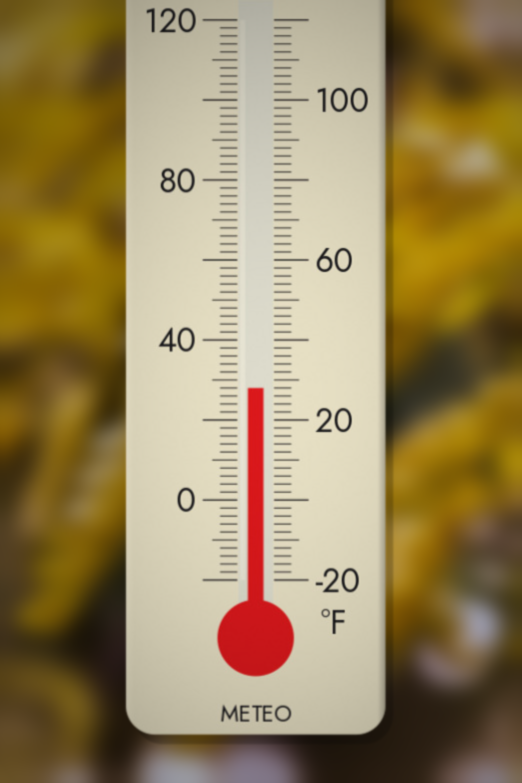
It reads value=28 unit=°F
